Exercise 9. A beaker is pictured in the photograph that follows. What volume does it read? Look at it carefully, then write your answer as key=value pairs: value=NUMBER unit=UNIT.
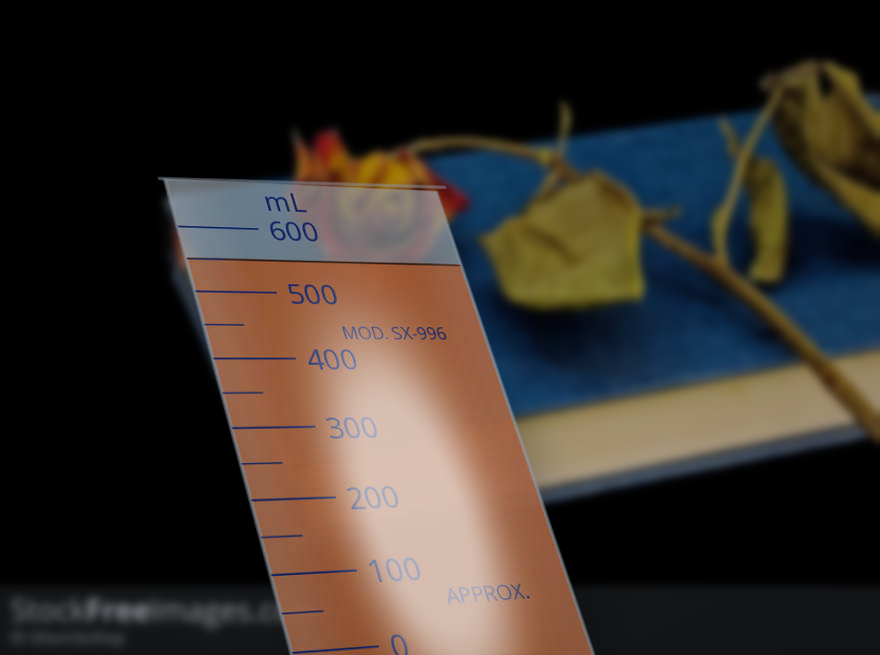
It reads value=550 unit=mL
